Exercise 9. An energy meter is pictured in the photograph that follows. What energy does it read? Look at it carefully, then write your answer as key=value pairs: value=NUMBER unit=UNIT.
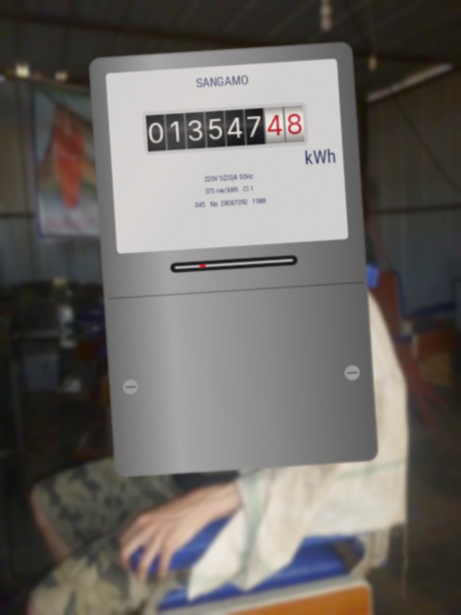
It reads value=13547.48 unit=kWh
